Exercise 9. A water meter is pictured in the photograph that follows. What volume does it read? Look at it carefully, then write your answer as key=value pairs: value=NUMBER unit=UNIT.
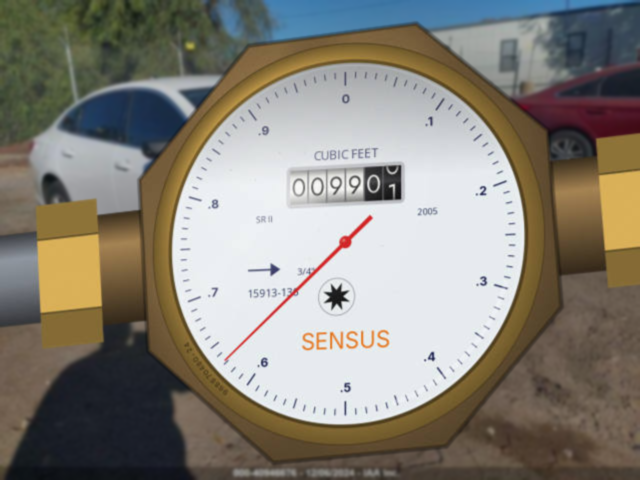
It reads value=9900.63 unit=ft³
